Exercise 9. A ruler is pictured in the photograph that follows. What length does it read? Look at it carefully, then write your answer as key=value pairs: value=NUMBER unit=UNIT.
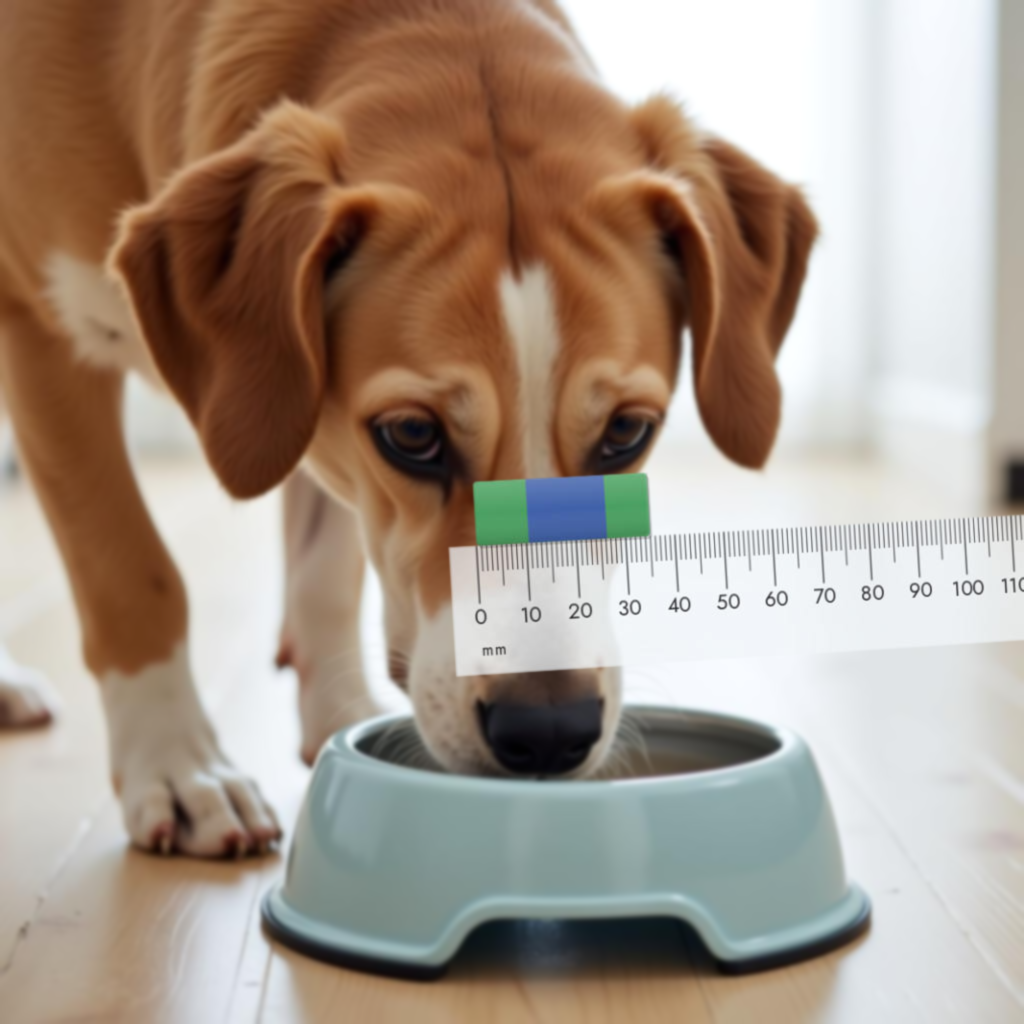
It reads value=35 unit=mm
